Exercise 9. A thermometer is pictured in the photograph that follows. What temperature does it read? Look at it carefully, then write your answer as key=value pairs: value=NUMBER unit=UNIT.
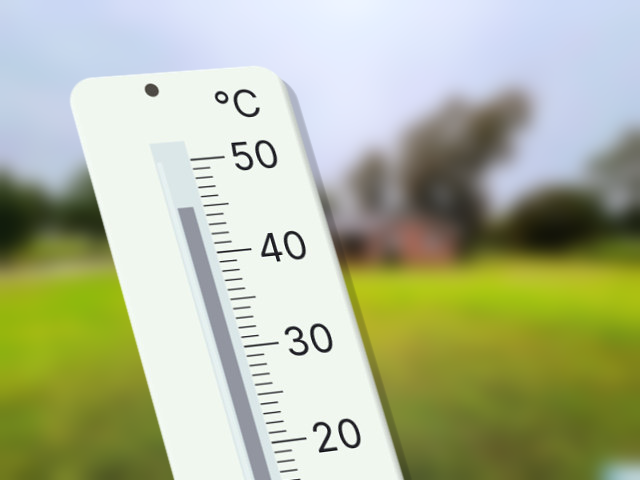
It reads value=45 unit=°C
